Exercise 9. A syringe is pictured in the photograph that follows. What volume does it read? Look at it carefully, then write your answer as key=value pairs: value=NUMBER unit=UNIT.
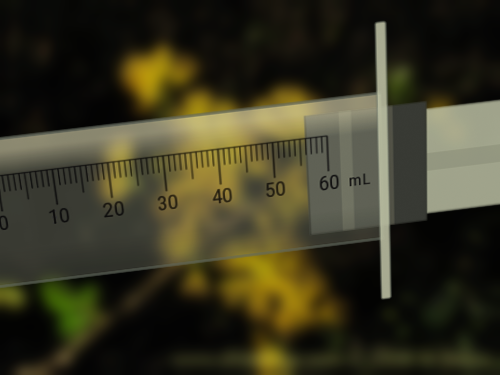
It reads value=56 unit=mL
